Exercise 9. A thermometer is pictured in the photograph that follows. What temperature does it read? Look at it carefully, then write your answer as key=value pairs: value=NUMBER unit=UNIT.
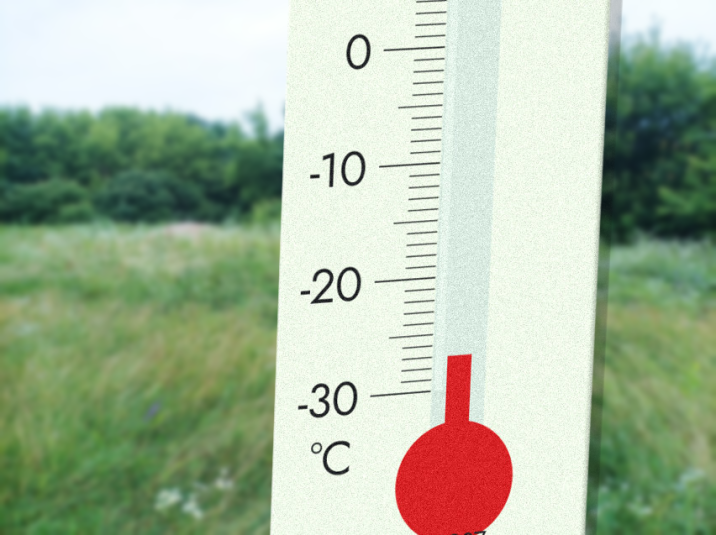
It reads value=-27 unit=°C
